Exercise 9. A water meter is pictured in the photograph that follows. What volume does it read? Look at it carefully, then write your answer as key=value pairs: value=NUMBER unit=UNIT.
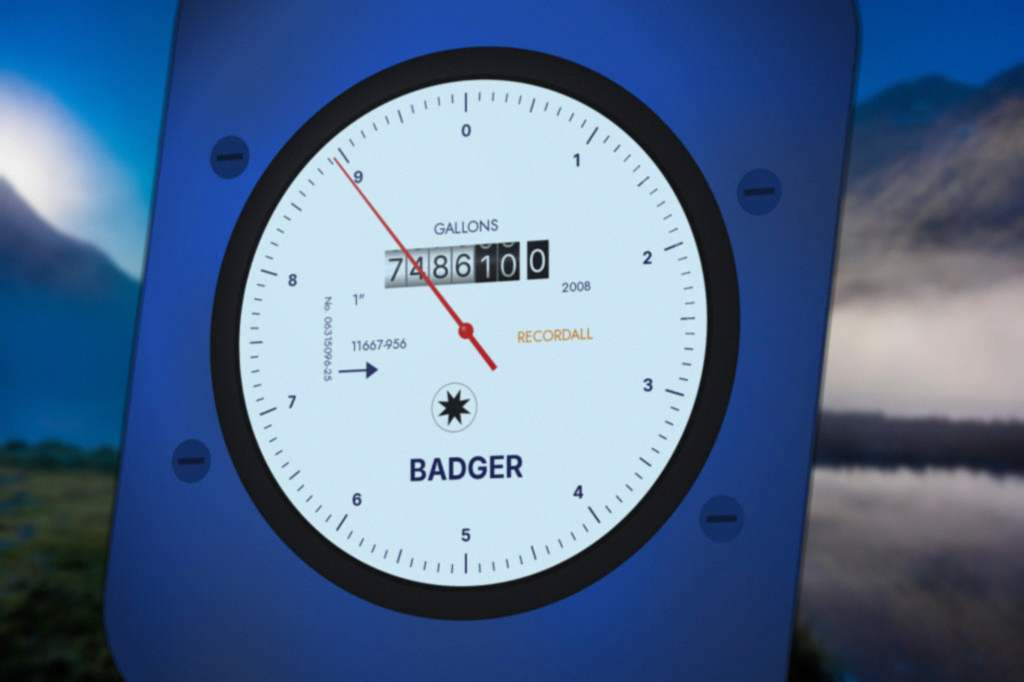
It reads value=7486098.9 unit=gal
